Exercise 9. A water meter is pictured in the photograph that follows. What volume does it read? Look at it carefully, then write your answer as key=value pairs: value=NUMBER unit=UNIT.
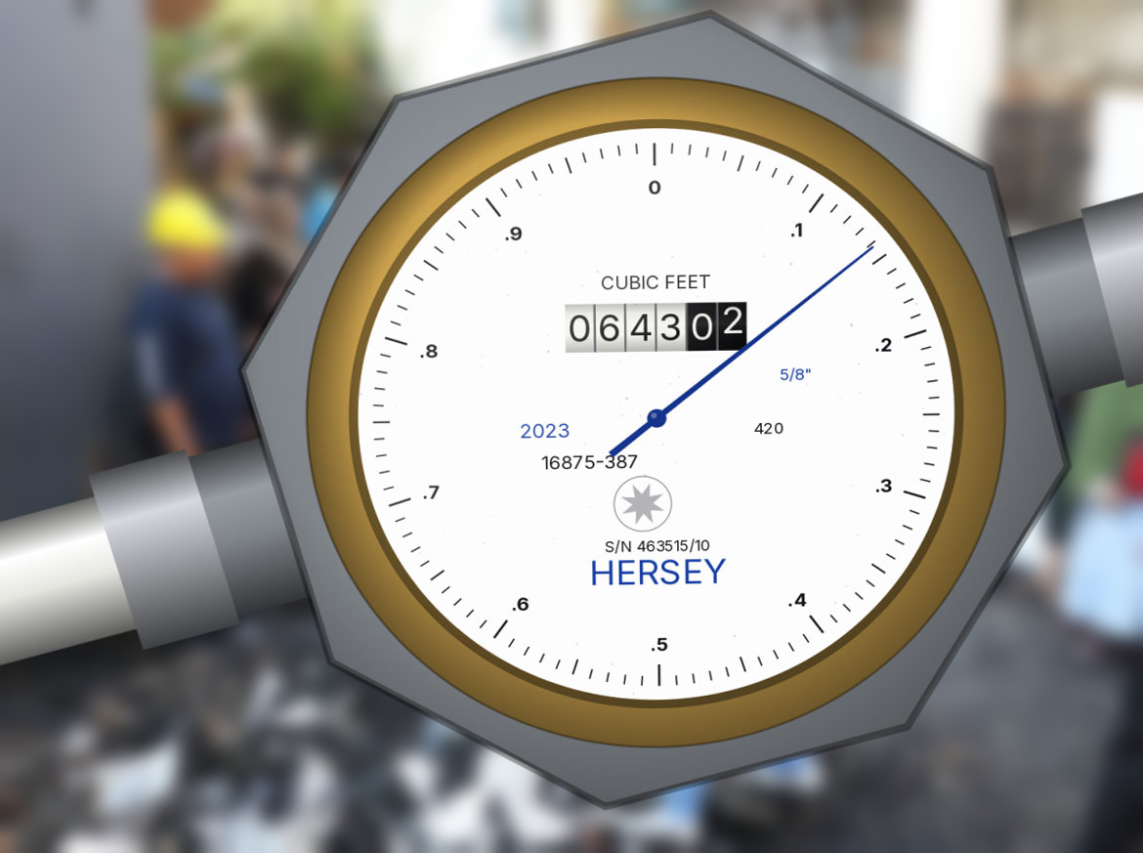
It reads value=64302.14 unit=ft³
